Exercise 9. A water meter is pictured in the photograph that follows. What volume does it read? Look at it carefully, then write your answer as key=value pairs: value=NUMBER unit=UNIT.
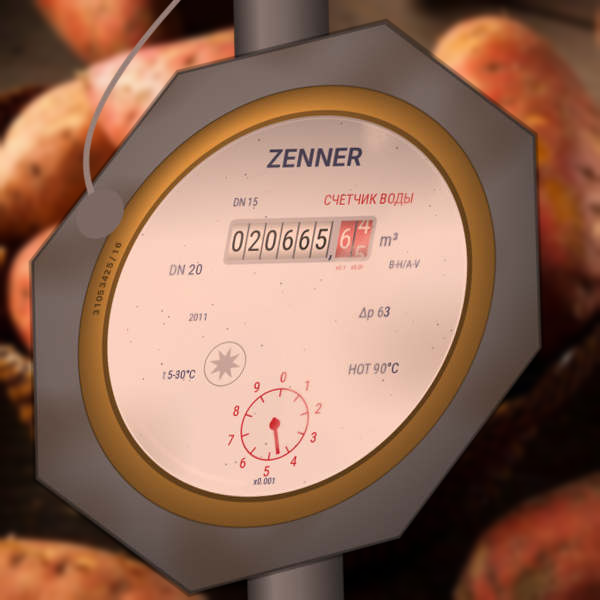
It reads value=20665.644 unit=m³
